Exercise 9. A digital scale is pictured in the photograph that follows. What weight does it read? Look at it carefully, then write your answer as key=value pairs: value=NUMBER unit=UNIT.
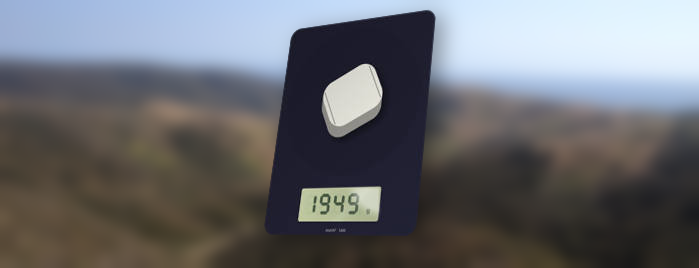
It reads value=1949 unit=g
